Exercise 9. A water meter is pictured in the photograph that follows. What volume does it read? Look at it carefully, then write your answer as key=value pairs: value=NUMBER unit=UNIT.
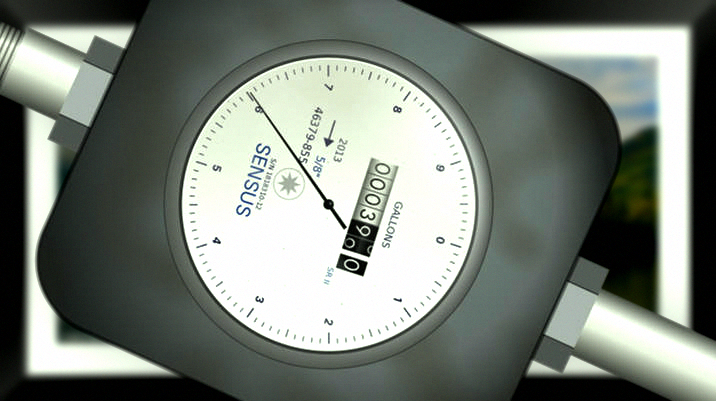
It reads value=3986.0 unit=gal
